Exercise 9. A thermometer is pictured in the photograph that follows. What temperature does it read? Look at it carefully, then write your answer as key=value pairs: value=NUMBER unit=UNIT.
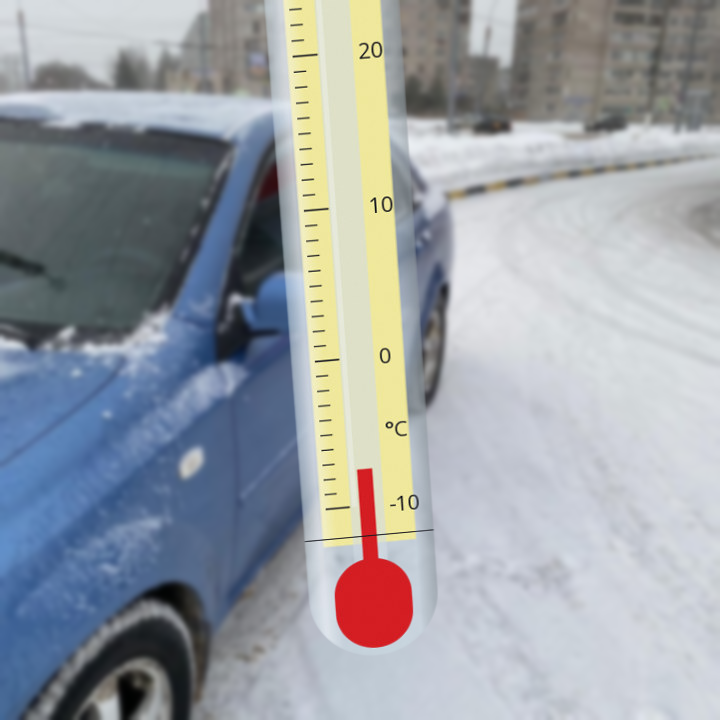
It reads value=-7.5 unit=°C
